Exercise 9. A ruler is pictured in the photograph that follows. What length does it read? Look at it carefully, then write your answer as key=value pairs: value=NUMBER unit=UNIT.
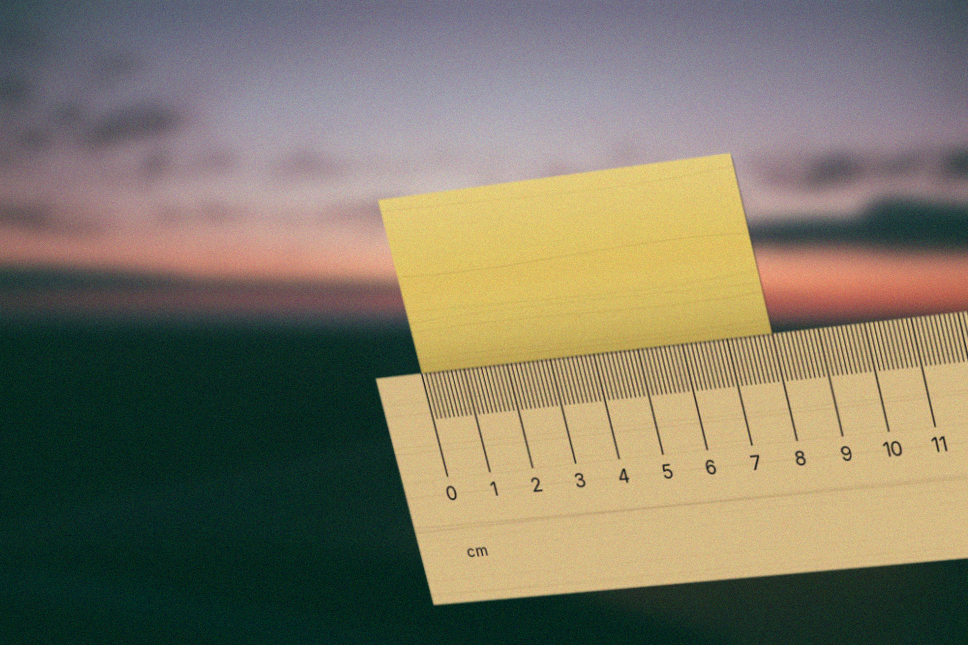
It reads value=8 unit=cm
